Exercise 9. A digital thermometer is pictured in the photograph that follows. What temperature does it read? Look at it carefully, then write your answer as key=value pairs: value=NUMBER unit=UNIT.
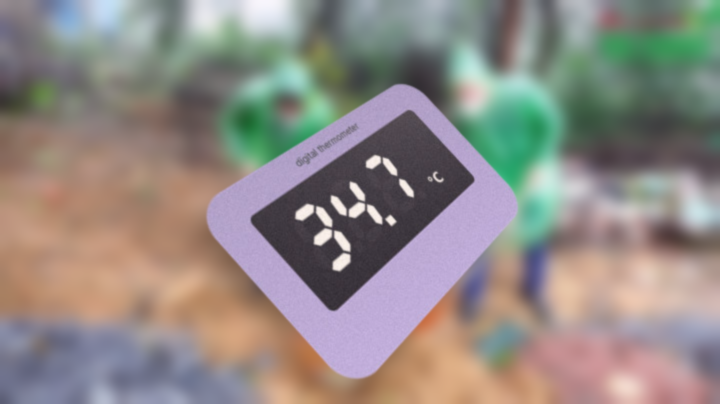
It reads value=34.7 unit=°C
